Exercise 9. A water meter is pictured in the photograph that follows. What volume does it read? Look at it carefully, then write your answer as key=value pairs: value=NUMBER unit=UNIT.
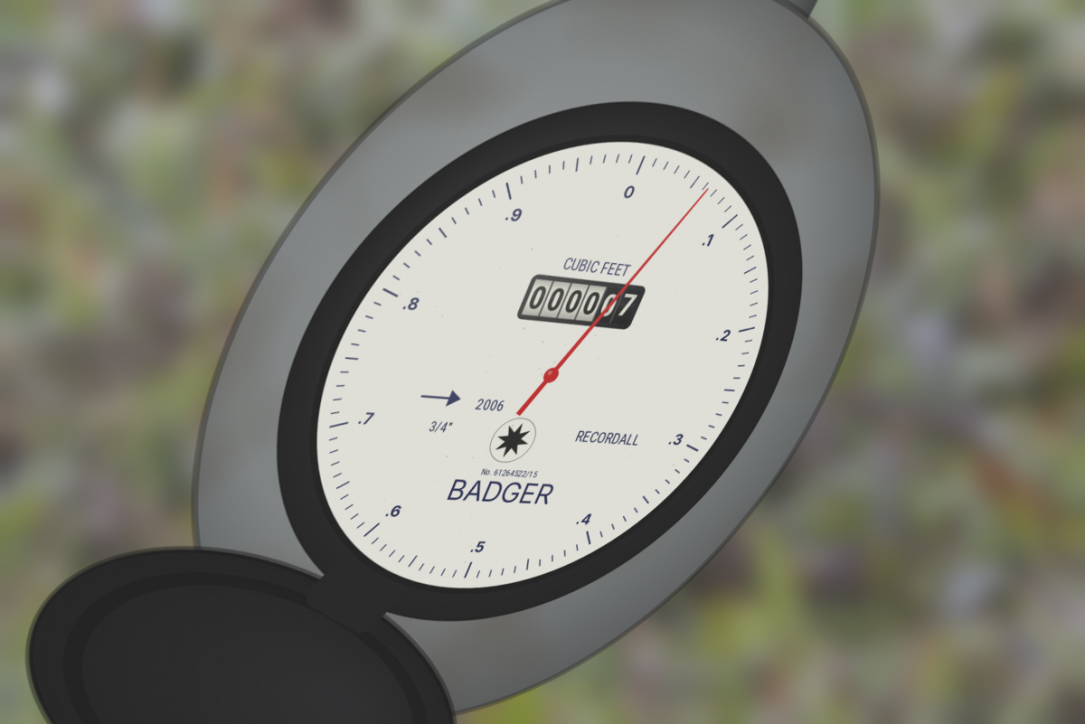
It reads value=7.06 unit=ft³
